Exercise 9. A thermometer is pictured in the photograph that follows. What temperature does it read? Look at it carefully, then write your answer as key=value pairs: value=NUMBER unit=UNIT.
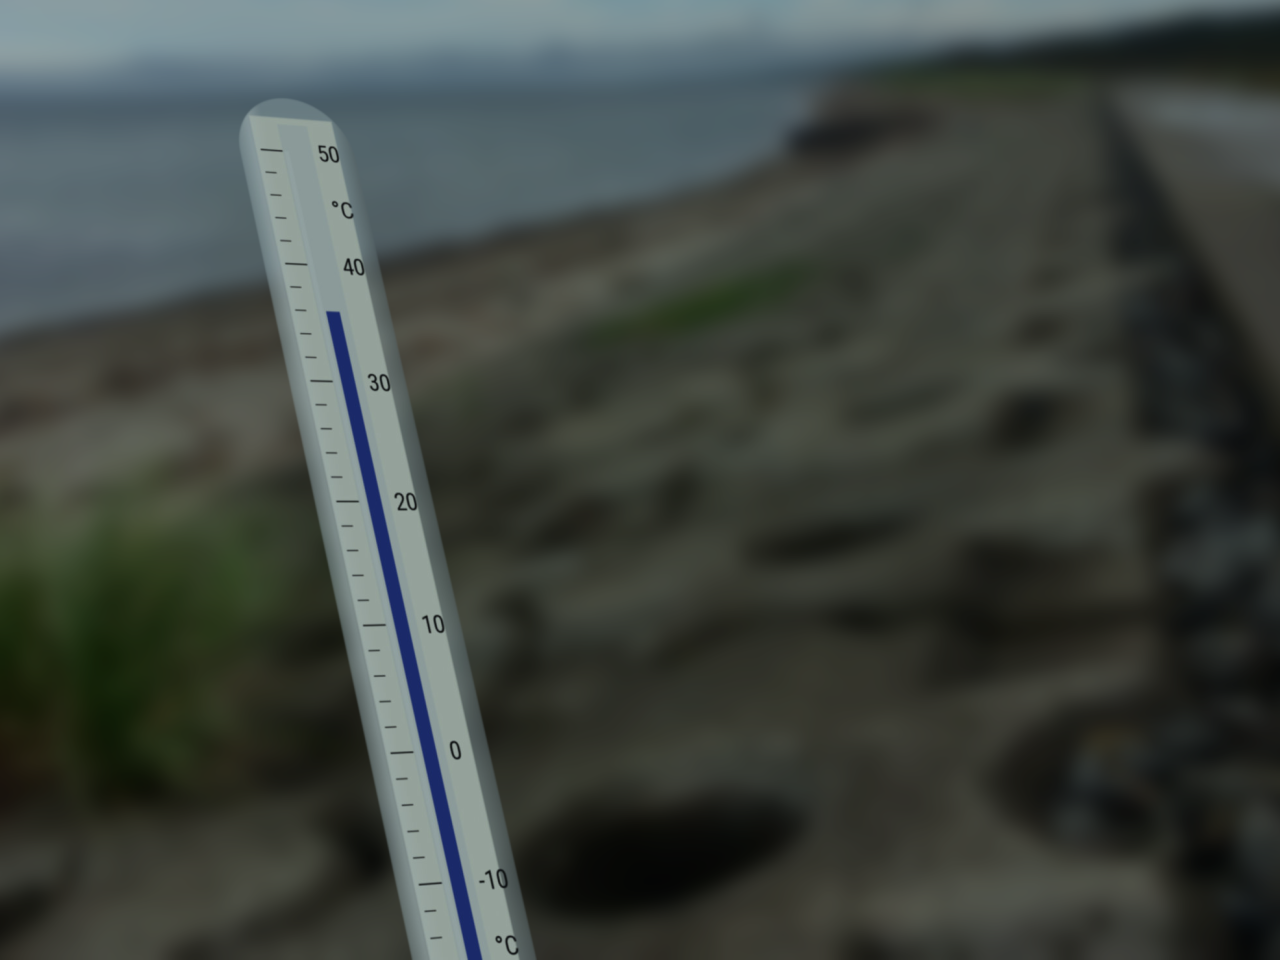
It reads value=36 unit=°C
